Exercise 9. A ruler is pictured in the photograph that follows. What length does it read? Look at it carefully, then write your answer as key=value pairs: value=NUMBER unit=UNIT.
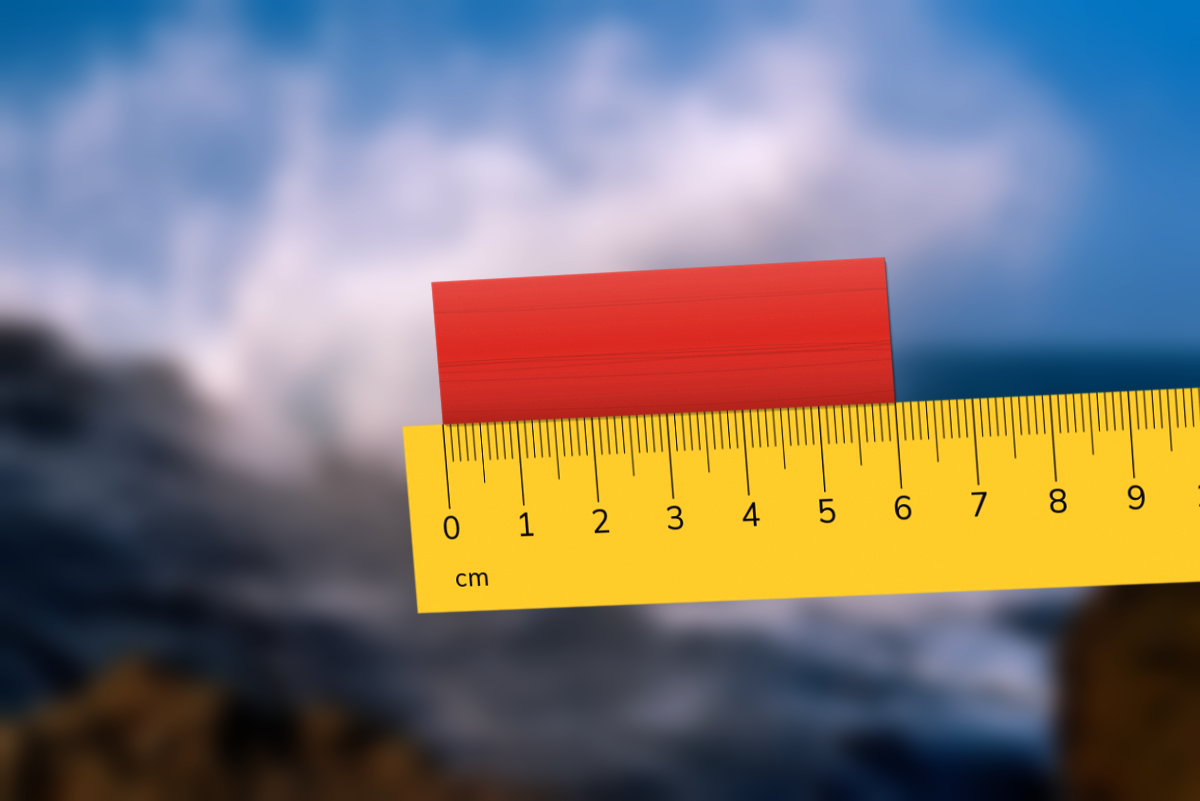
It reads value=6 unit=cm
